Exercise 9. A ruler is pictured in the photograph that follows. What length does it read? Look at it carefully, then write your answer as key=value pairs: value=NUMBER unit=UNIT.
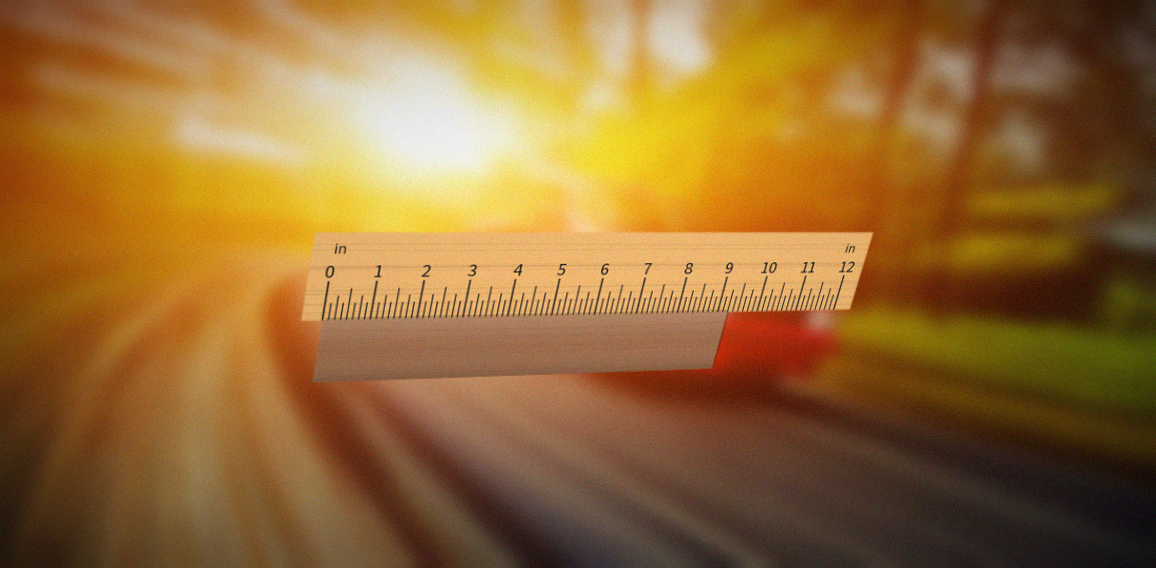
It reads value=9.25 unit=in
